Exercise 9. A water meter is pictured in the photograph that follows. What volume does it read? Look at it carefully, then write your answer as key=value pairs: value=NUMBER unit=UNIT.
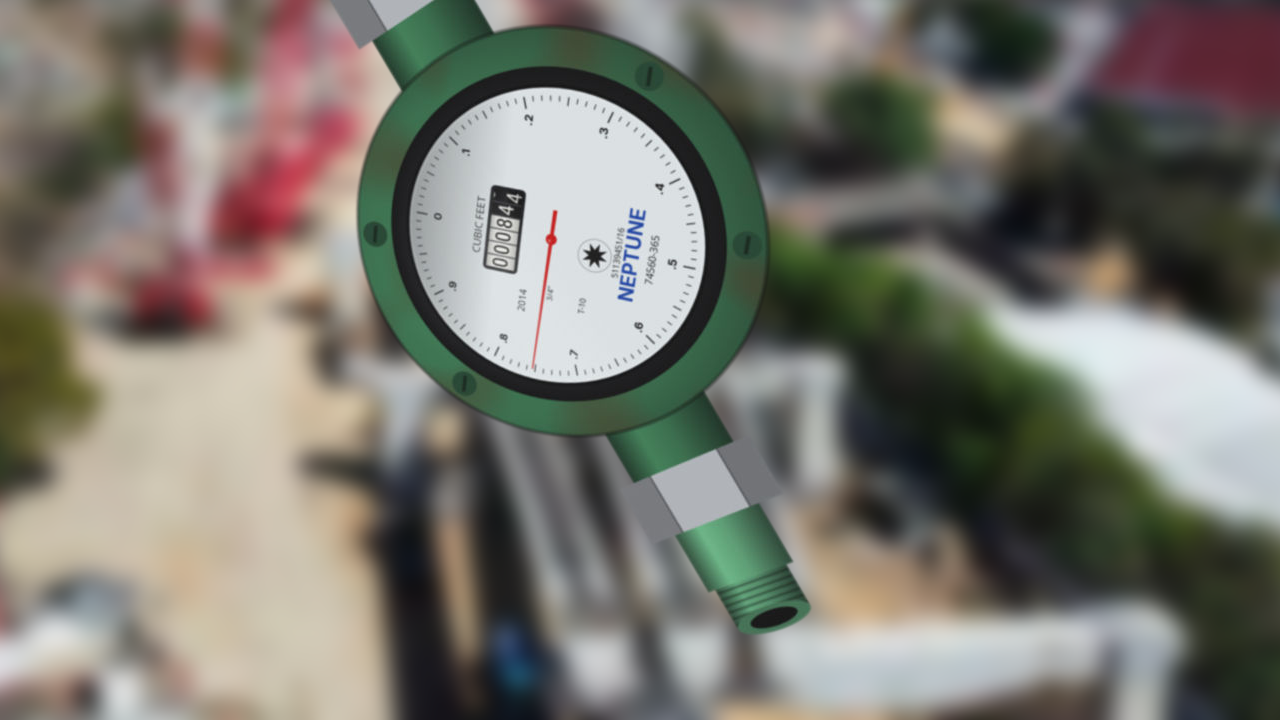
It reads value=843.75 unit=ft³
